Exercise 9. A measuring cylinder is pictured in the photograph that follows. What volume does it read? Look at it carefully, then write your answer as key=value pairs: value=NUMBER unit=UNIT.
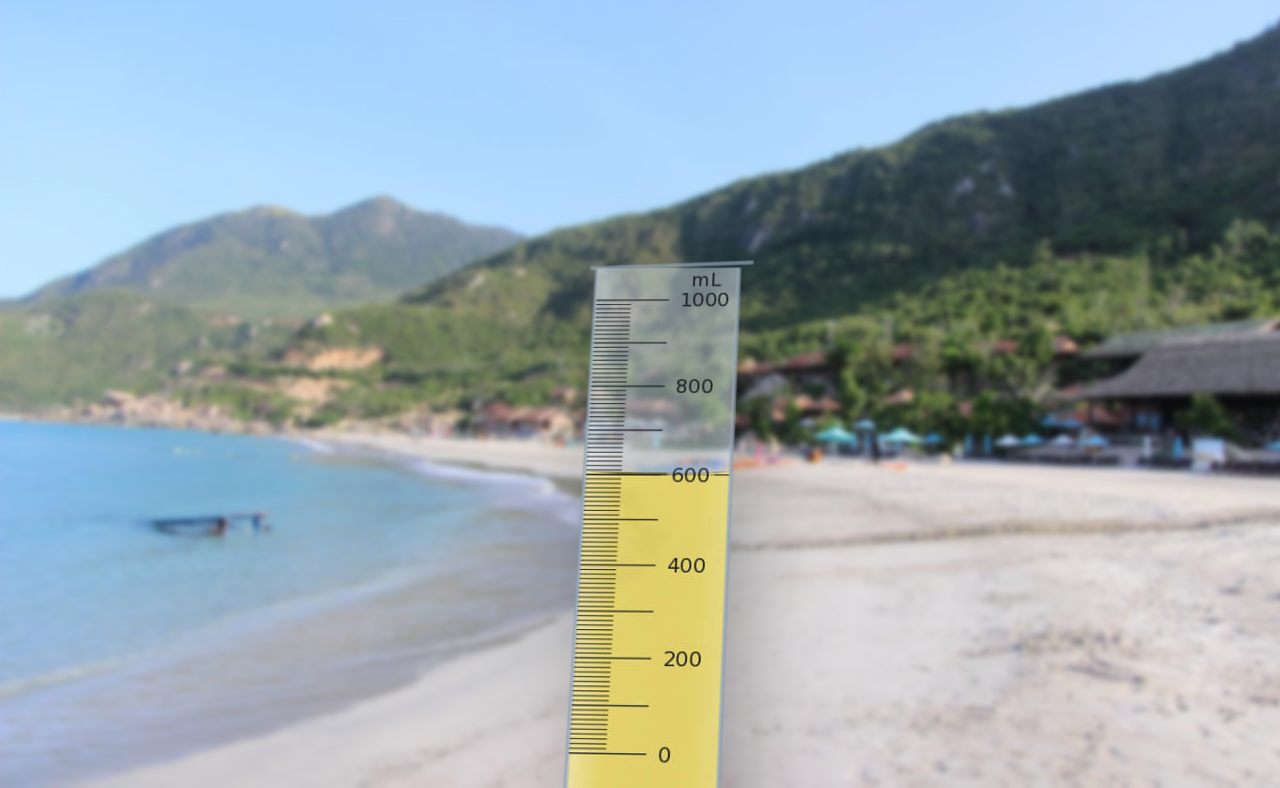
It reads value=600 unit=mL
